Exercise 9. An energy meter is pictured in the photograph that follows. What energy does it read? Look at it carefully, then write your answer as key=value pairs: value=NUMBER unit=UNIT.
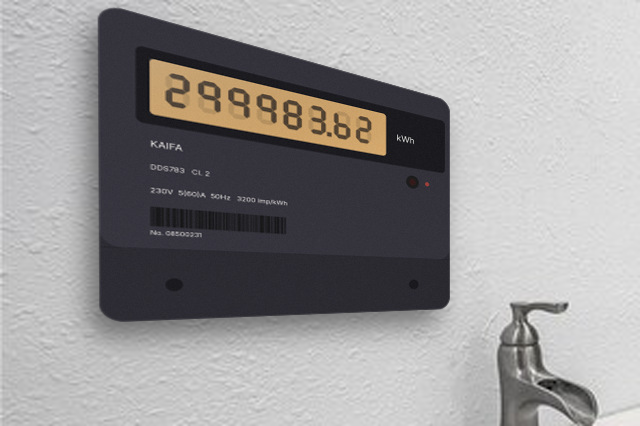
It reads value=299983.62 unit=kWh
